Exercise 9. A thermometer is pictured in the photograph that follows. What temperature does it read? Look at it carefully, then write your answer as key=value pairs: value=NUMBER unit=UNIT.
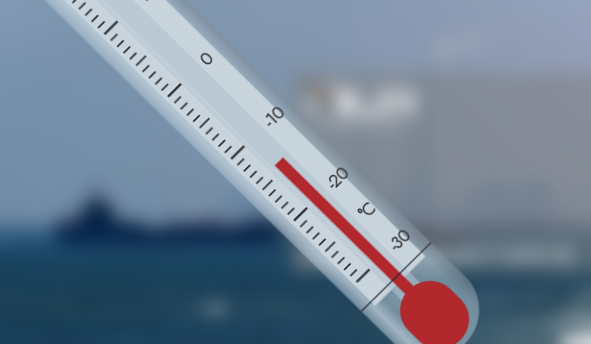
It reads value=-14 unit=°C
